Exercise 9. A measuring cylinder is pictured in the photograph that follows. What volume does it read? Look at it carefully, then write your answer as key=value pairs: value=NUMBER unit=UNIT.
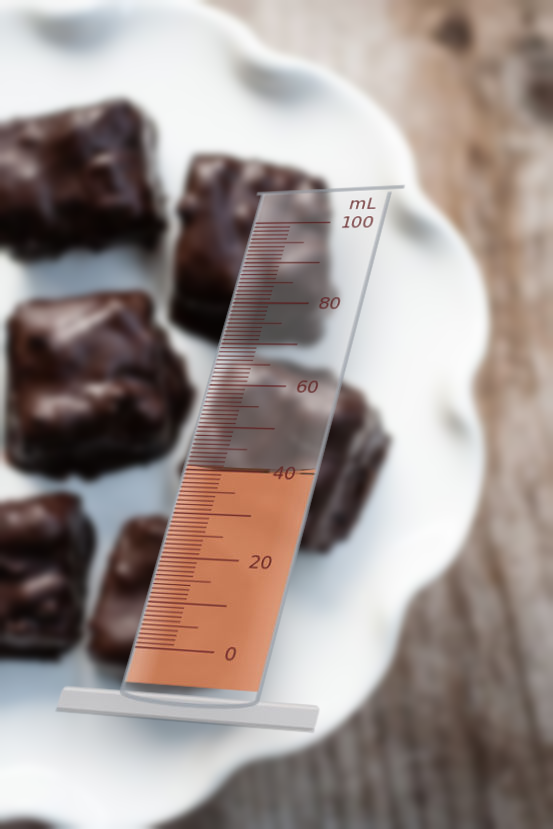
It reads value=40 unit=mL
